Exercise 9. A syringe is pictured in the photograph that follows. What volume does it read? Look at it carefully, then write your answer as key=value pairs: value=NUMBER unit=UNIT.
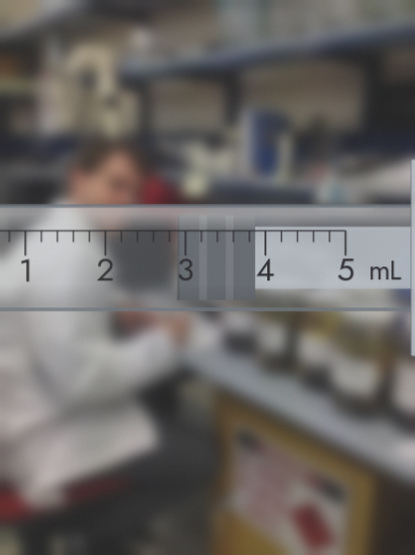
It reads value=2.9 unit=mL
